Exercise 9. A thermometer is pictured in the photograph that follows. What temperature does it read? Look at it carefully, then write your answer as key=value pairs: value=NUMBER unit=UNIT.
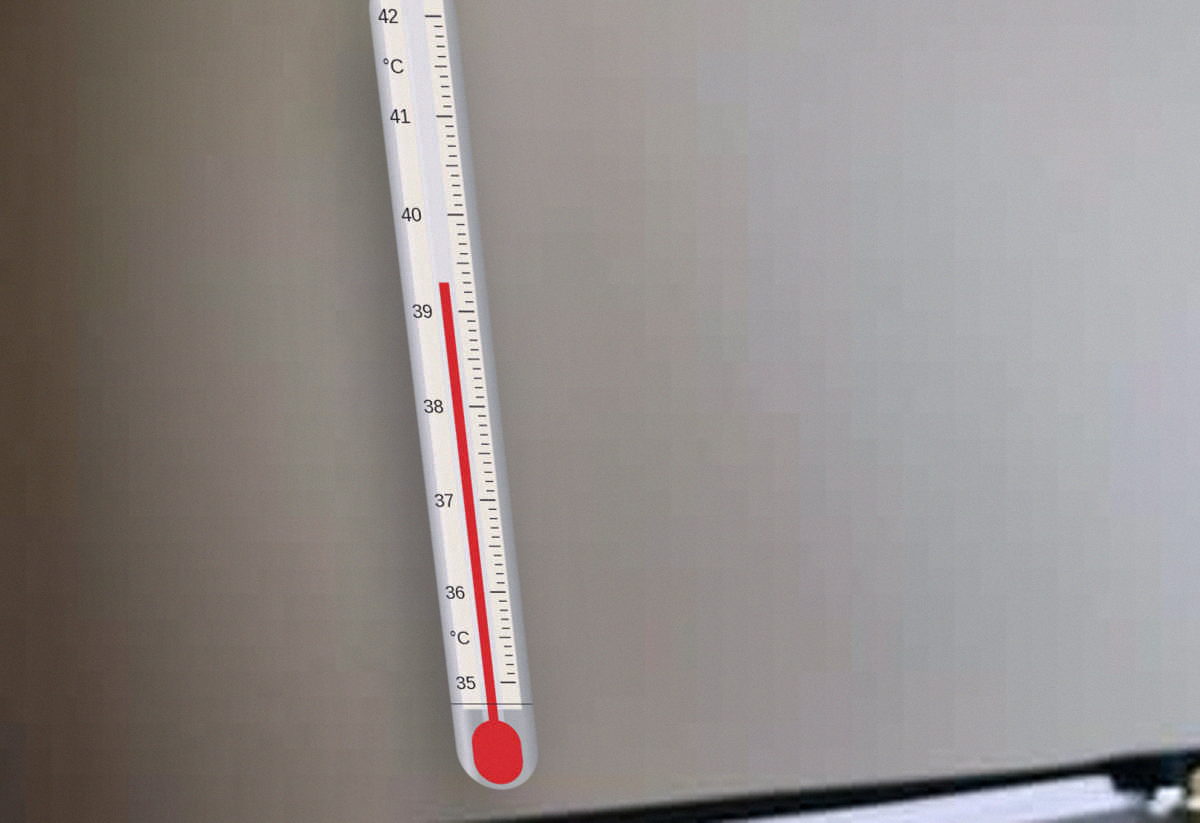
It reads value=39.3 unit=°C
